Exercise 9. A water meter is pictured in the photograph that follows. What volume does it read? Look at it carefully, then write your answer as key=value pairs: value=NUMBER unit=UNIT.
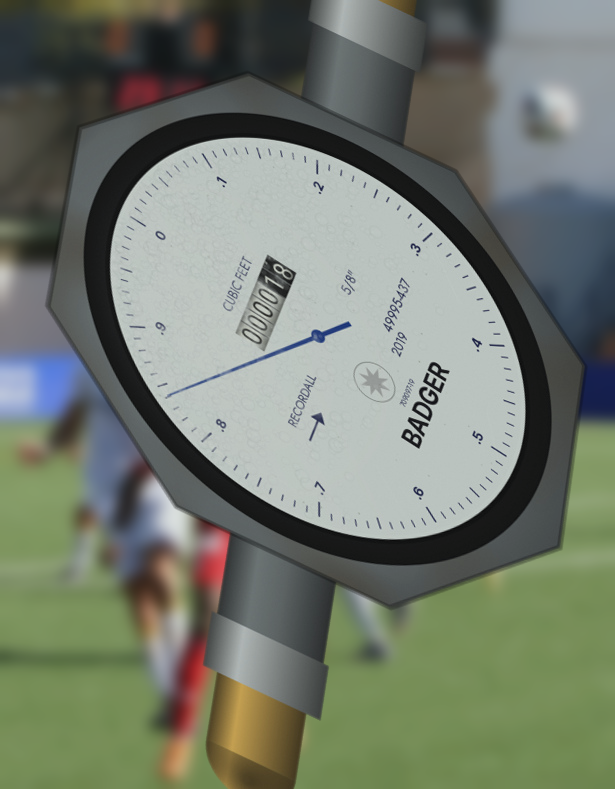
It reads value=17.84 unit=ft³
